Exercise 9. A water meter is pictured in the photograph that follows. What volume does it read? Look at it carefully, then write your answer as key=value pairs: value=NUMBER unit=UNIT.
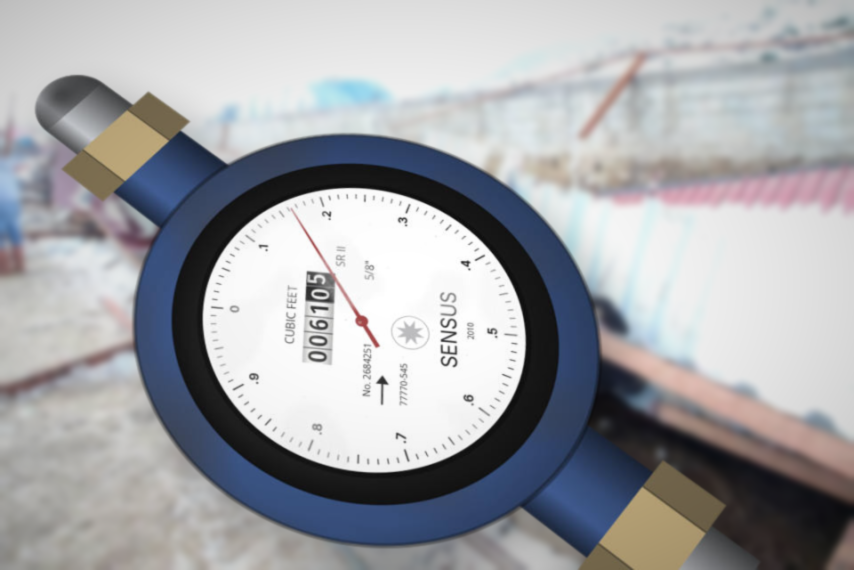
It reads value=6105.16 unit=ft³
